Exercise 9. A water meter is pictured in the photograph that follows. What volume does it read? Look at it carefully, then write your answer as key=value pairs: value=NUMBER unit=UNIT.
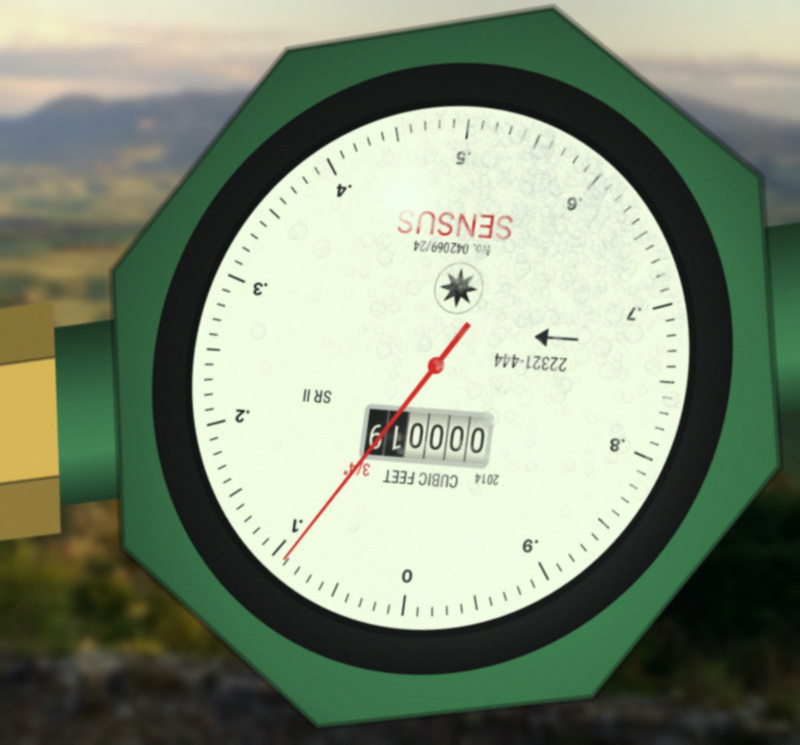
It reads value=19.09 unit=ft³
